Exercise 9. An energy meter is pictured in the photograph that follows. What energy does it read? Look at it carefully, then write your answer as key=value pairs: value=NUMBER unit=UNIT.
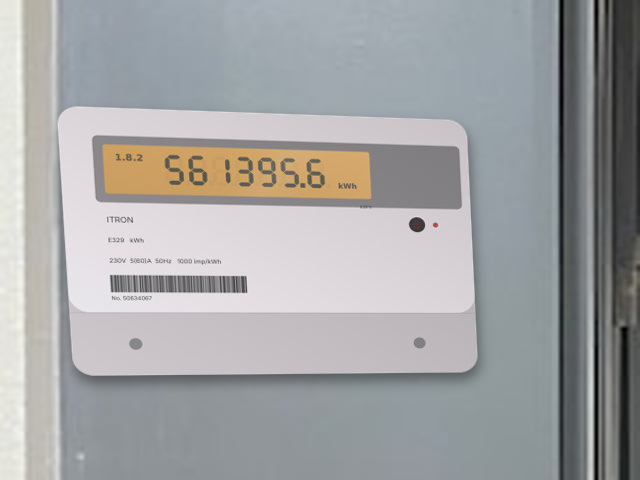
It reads value=561395.6 unit=kWh
